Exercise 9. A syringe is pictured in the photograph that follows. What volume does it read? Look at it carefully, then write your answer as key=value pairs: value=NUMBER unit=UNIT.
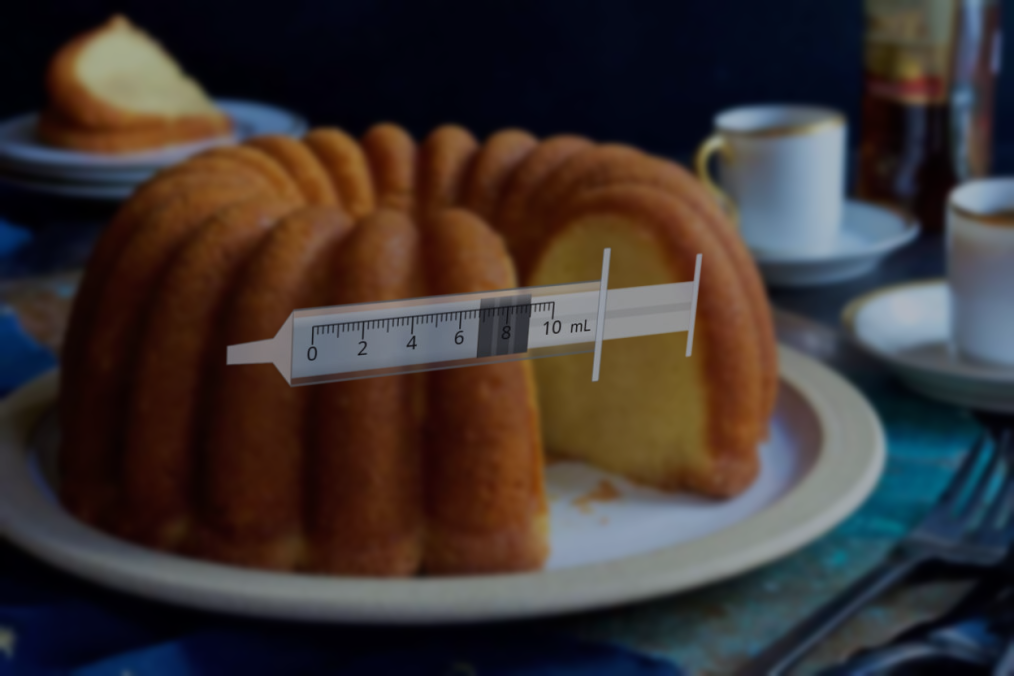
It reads value=6.8 unit=mL
